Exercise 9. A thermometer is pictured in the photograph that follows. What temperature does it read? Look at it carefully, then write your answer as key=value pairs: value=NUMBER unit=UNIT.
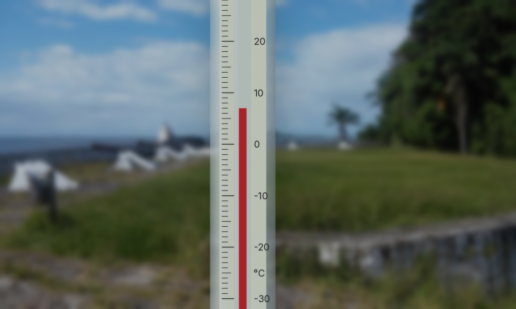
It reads value=7 unit=°C
